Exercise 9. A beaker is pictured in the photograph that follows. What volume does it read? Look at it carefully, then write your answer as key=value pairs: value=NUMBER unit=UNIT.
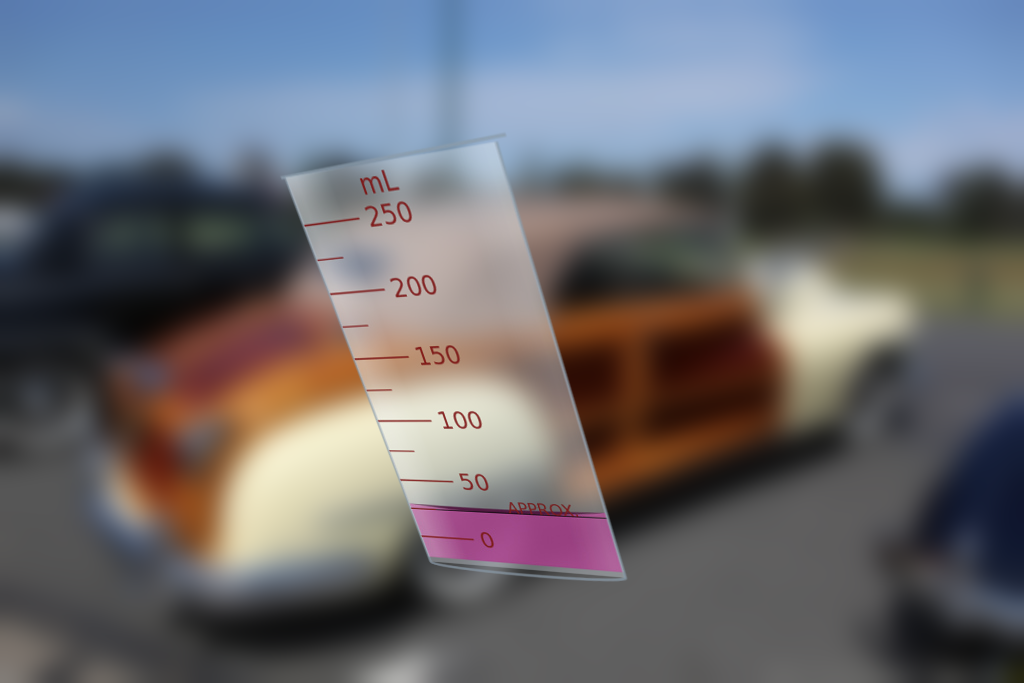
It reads value=25 unit=mL
